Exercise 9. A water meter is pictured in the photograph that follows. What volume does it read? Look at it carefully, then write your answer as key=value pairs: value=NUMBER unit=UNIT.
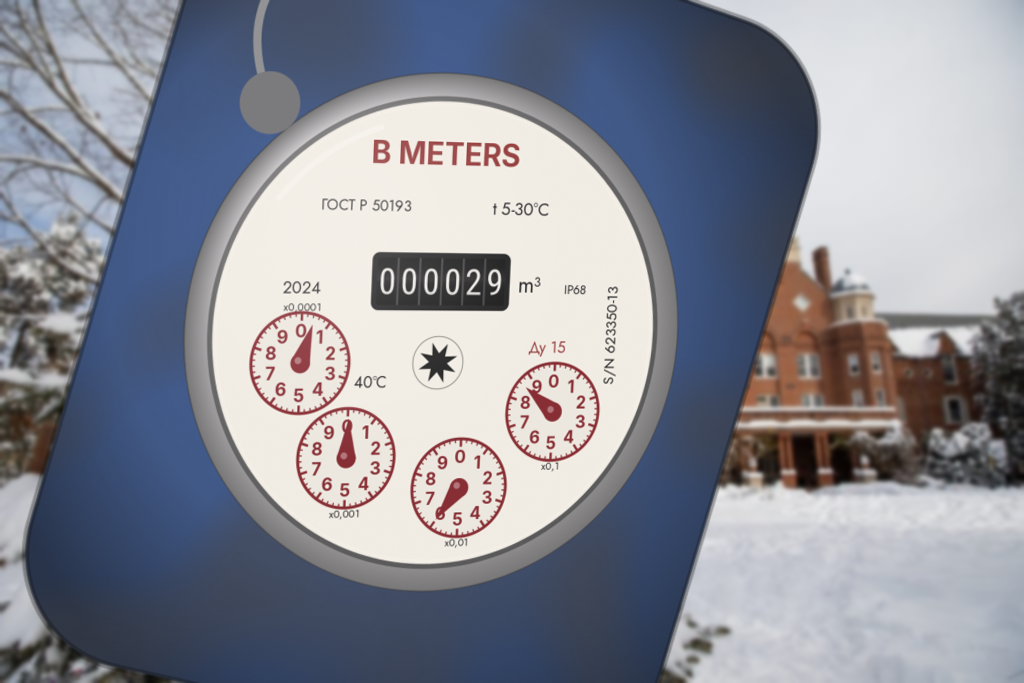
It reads value=29.8600 unit=m³
